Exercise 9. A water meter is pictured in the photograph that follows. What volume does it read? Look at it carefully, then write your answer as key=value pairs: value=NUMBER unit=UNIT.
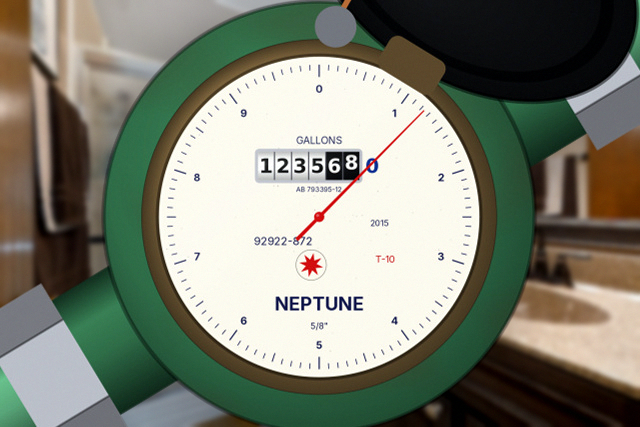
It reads value=1235681.2 unit=gal
